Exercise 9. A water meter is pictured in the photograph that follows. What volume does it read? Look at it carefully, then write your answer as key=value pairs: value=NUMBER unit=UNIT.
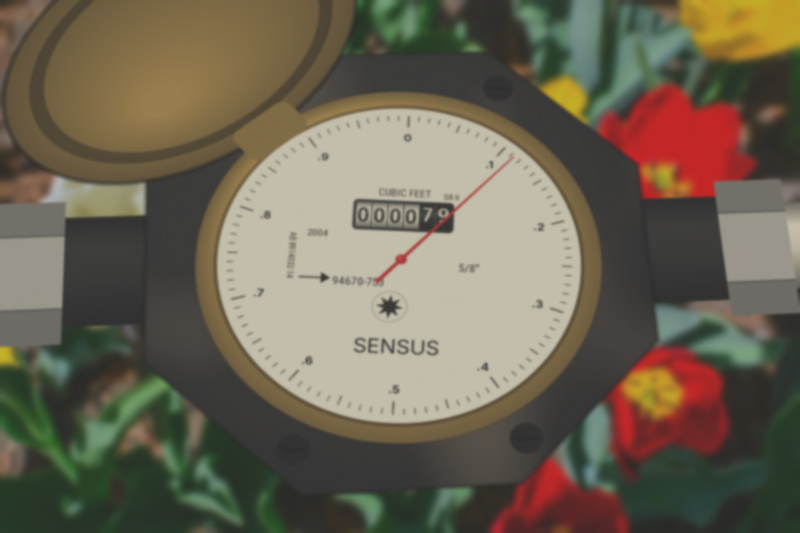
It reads value=79.11 unit=ft³
